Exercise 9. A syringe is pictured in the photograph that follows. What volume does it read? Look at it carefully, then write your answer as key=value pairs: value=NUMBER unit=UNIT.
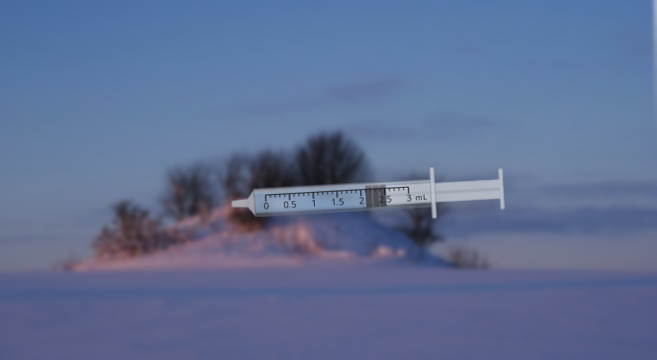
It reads value=2.1 unit=mL
